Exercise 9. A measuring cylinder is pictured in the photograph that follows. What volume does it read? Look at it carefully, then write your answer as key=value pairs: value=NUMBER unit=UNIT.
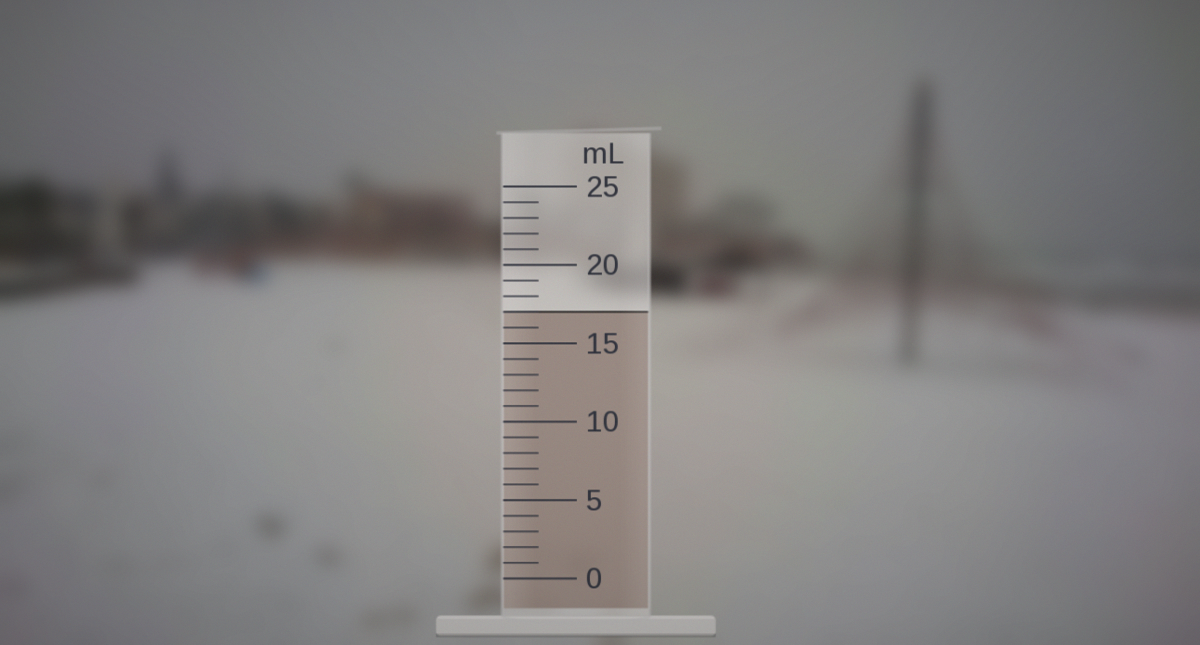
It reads value=17 unit=mL
